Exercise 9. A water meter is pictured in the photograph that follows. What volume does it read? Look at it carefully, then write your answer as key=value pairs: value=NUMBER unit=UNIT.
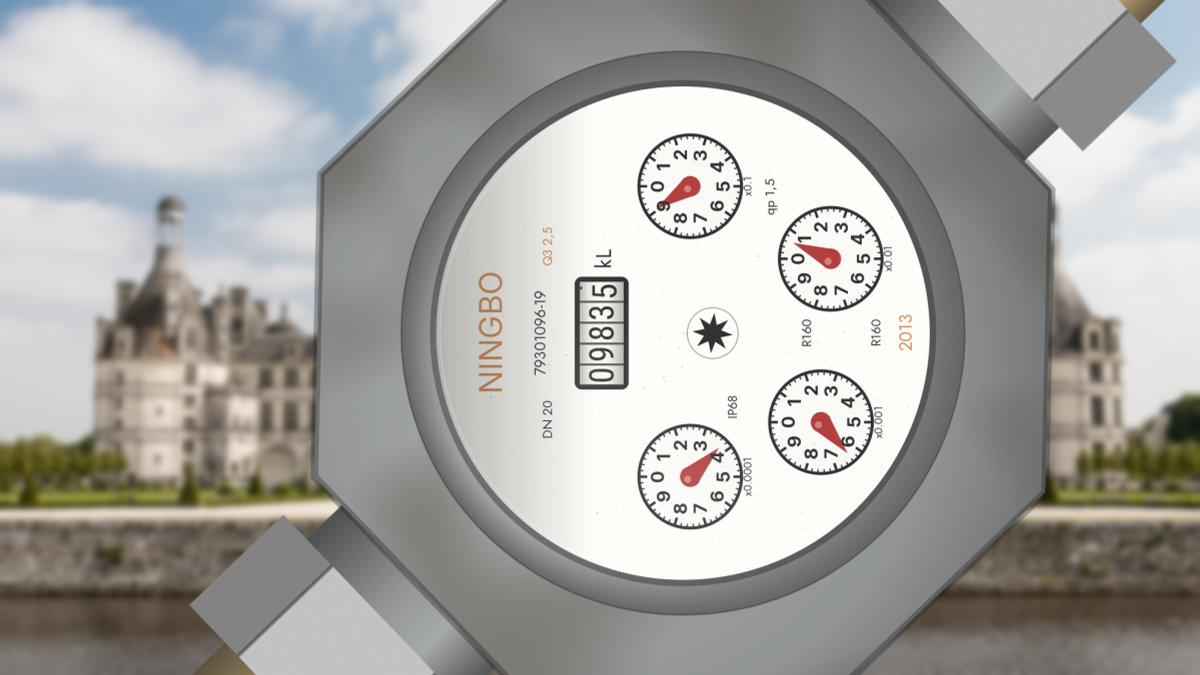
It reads value=9834.9063 unit=kL
